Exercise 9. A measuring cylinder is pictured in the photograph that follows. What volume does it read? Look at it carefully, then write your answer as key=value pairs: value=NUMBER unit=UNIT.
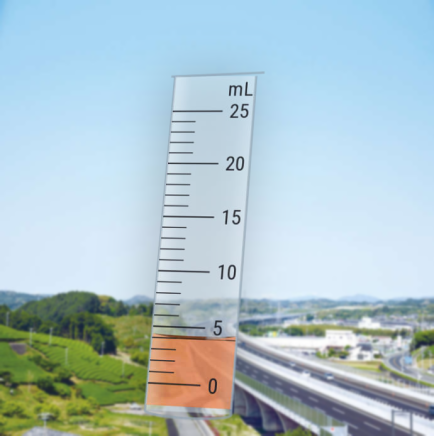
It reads value=4 unit=mL
